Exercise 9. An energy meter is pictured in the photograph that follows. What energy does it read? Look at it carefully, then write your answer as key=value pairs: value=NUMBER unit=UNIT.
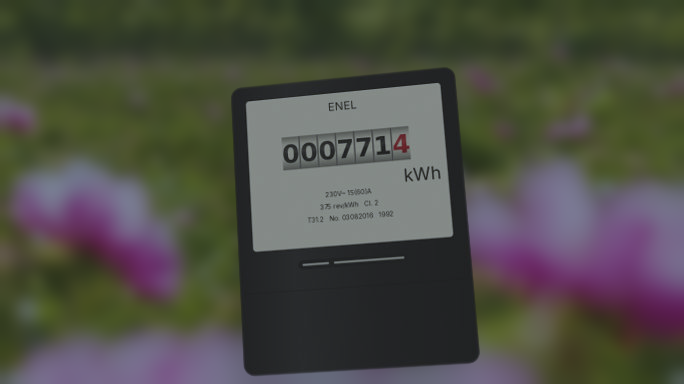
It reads value=771.4 unit=kWh
